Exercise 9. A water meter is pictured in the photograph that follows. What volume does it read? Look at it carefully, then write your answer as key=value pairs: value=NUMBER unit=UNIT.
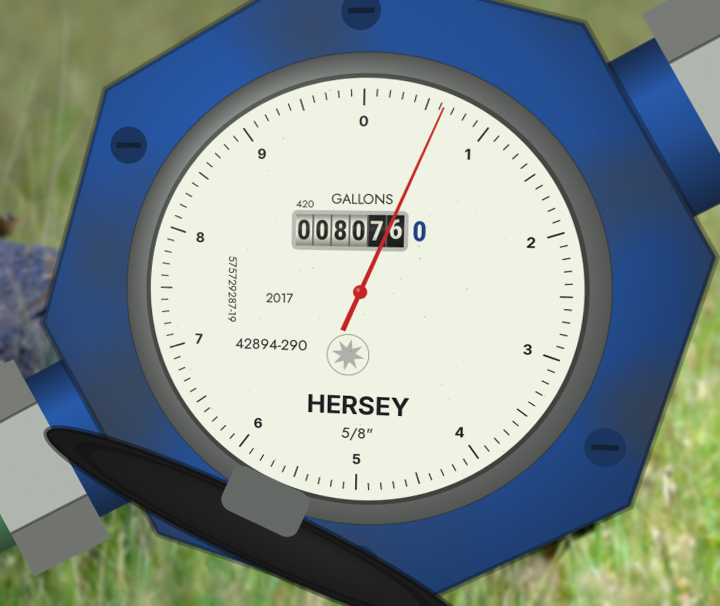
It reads value=80760.6 unit=gal
